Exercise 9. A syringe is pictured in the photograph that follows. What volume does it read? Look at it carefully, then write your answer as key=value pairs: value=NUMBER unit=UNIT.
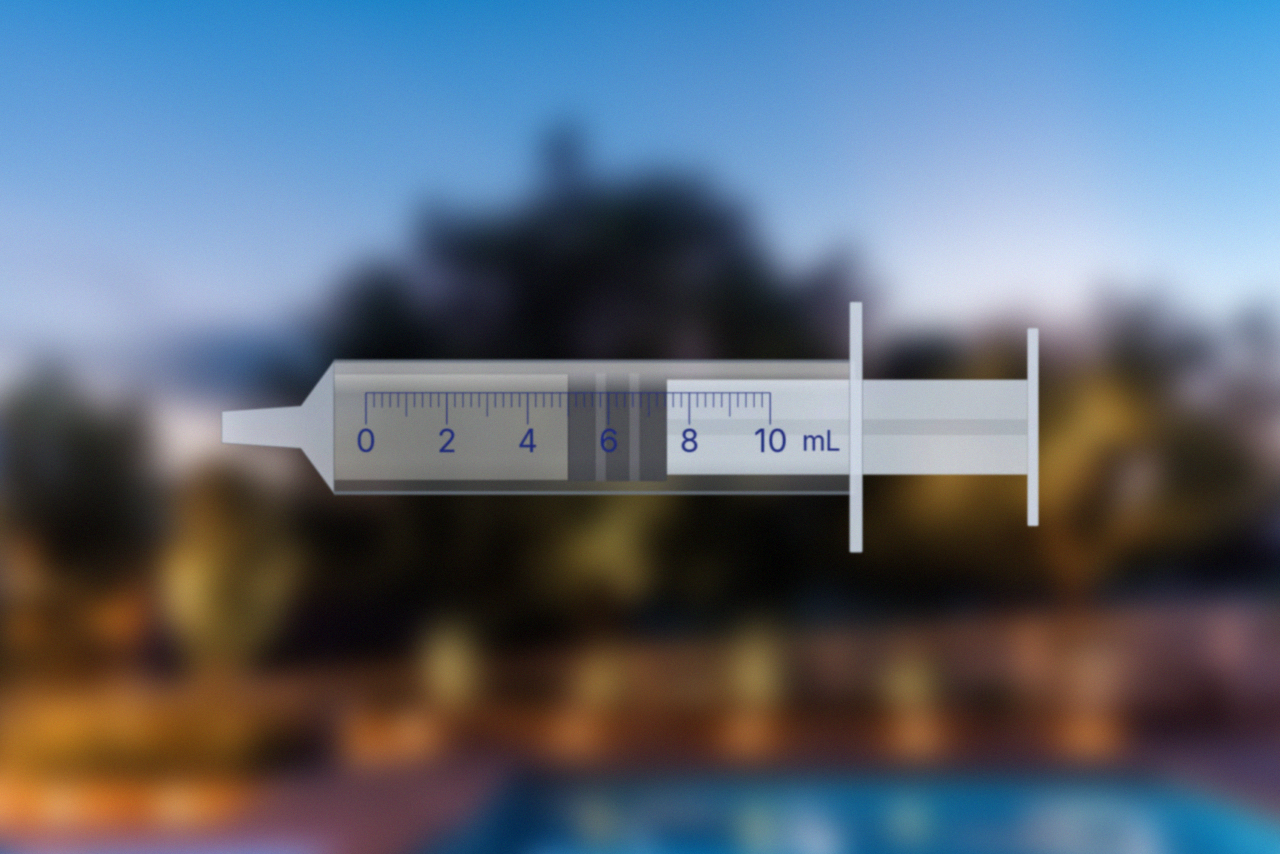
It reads value=5 unit=mL
